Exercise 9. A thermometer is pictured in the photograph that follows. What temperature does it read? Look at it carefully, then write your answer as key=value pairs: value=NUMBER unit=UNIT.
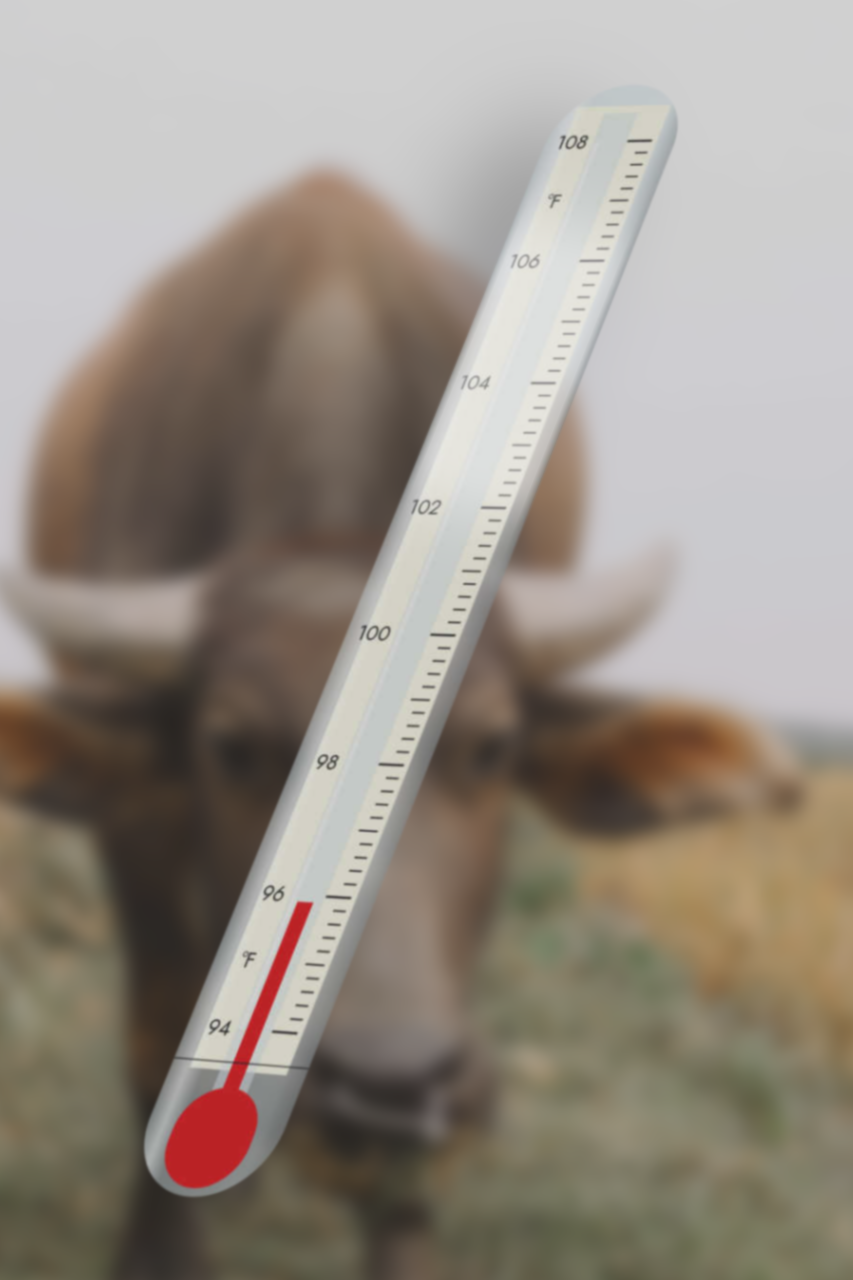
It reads value=95.9 unit=°F
